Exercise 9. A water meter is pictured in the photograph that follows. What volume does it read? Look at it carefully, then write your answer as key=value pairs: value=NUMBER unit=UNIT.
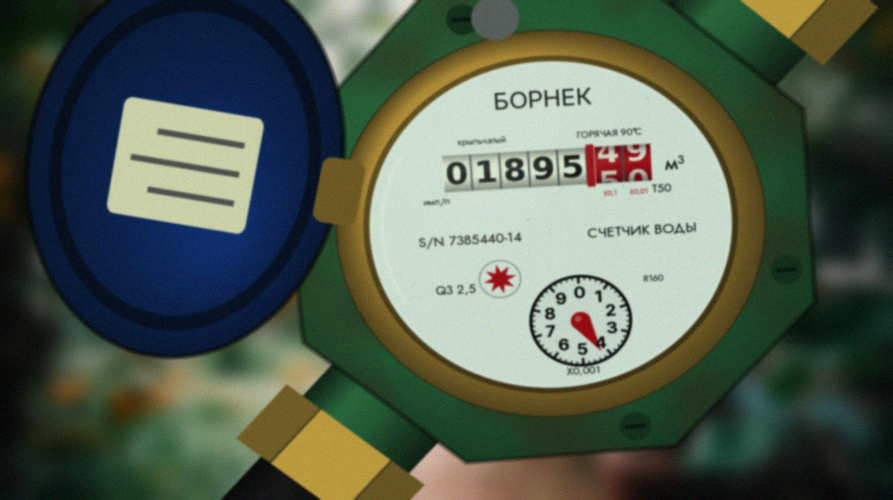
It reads value=1895.494 unit=m³
